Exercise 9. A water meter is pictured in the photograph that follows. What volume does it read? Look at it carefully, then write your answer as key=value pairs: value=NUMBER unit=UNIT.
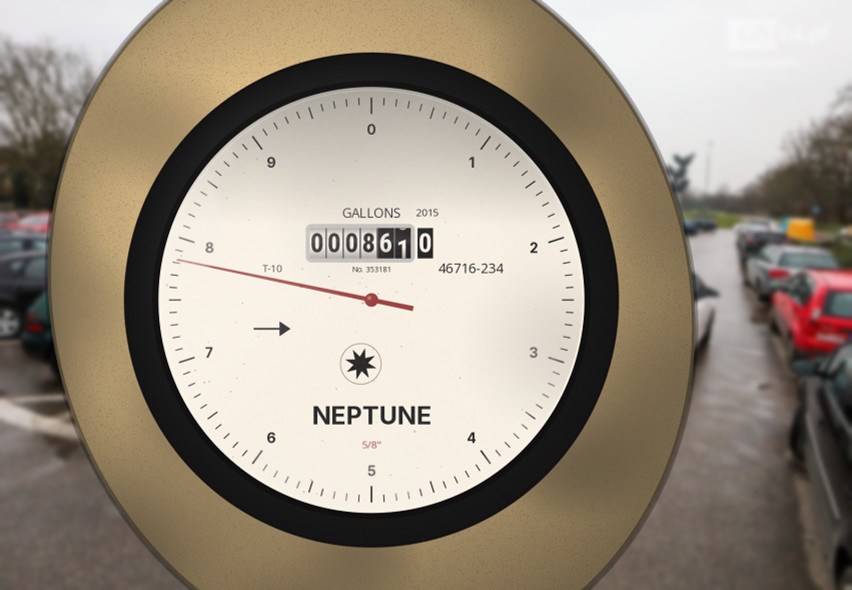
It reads value=8607.8 unit=gal
